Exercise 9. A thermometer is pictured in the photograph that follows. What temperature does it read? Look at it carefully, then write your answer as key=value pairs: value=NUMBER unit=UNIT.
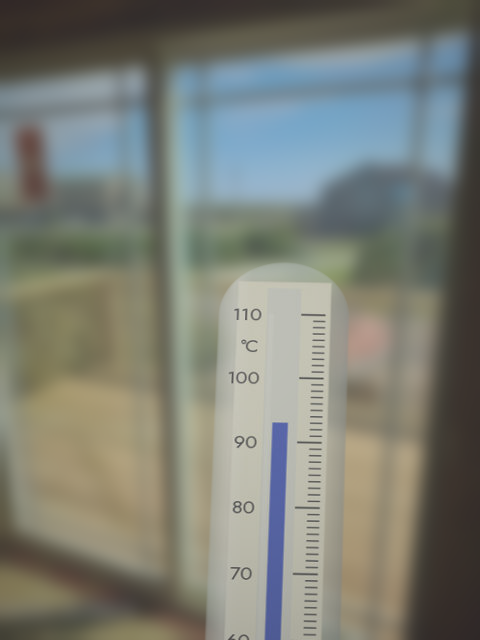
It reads value=93 unit=°C
